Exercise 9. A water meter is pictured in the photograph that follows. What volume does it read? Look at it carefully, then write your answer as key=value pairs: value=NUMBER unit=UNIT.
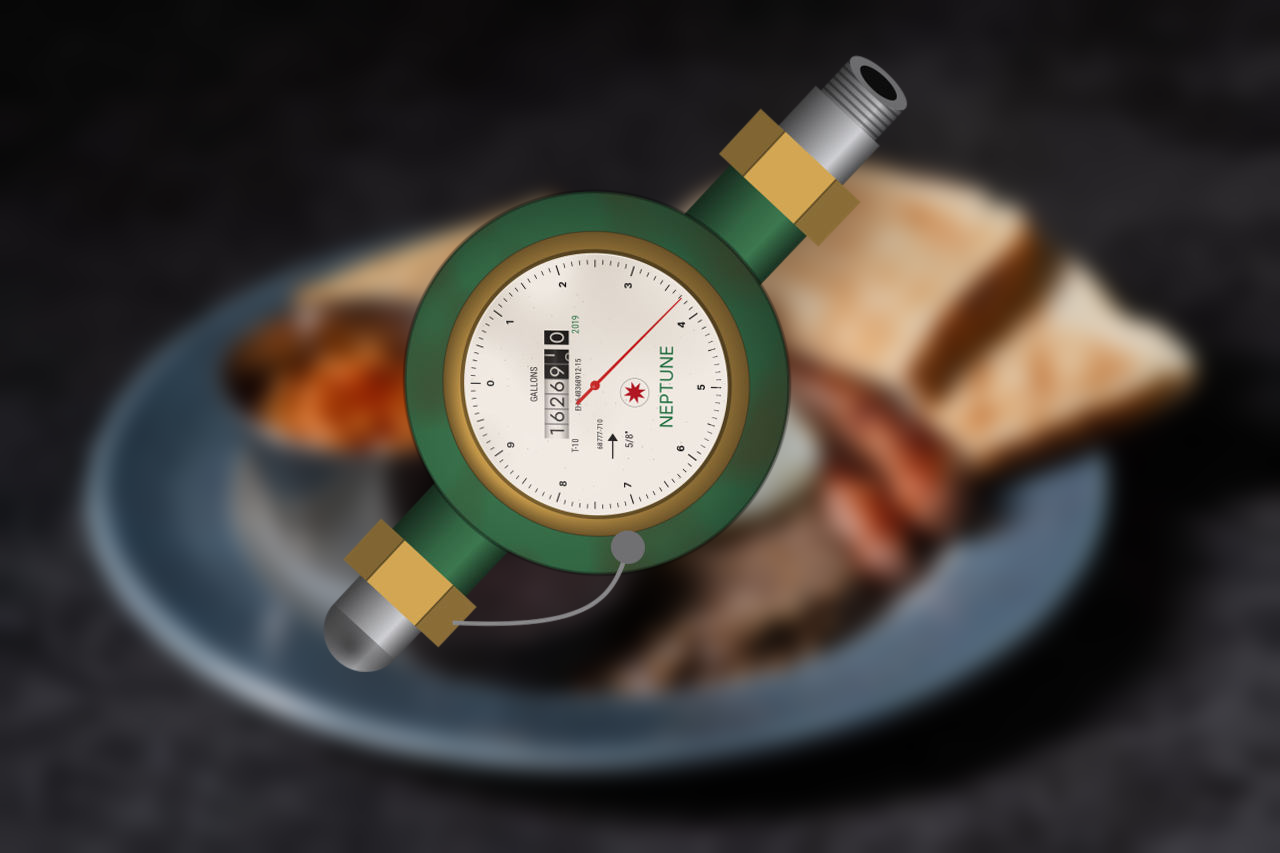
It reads value=1626913.7 unit=gal
